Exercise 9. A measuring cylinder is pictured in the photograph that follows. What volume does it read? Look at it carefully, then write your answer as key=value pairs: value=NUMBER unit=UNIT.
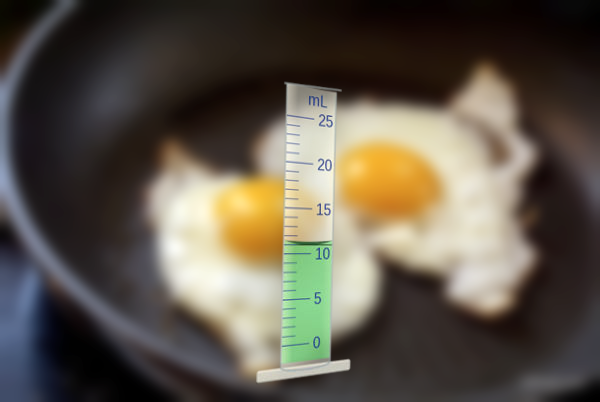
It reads value=11 unit=mL
